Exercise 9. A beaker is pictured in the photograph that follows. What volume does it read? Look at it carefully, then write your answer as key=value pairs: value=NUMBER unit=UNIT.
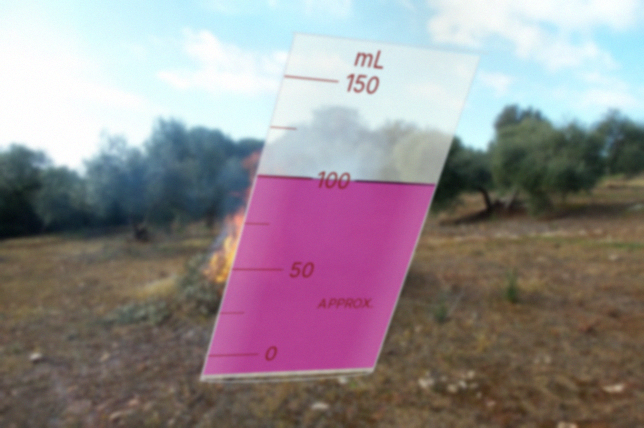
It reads value=100 unit=mL
